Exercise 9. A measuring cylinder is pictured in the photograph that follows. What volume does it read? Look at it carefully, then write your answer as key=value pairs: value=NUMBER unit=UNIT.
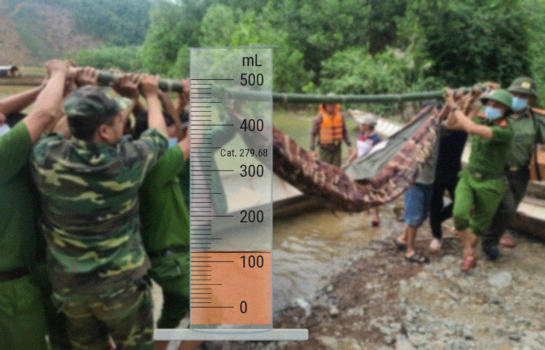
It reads value=120 unit=mL
